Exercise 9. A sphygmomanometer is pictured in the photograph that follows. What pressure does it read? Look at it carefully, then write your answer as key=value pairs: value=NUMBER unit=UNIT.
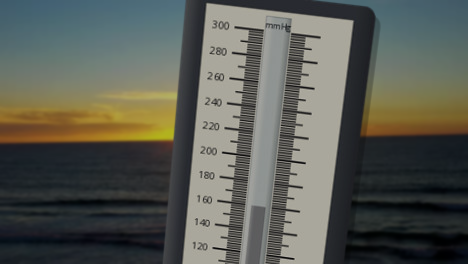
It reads value=160 unit=mmHg
